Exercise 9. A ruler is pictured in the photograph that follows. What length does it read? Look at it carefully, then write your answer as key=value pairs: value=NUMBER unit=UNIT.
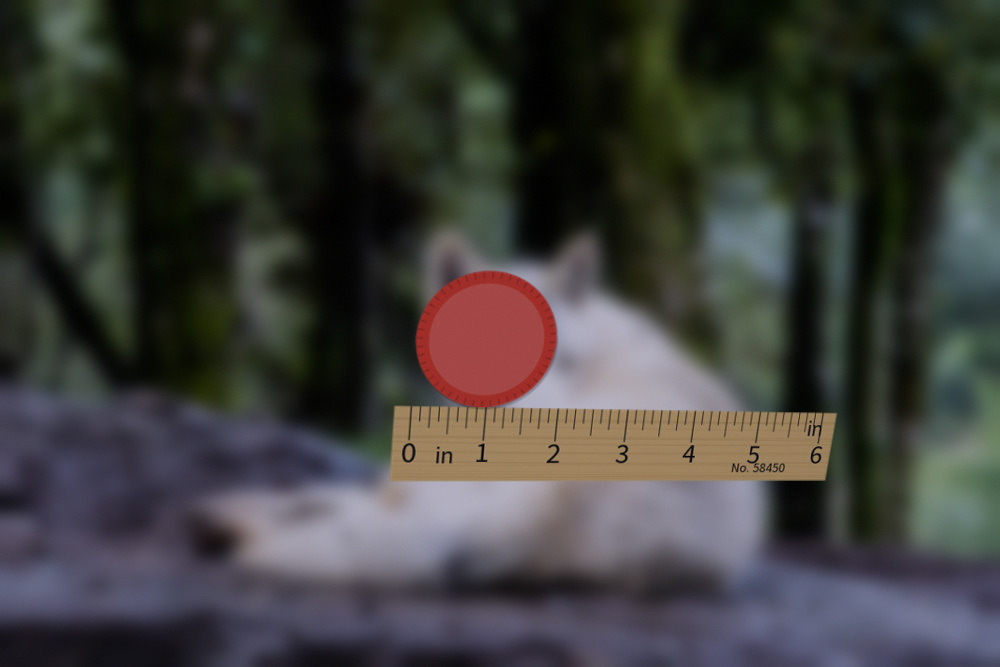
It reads value=1.875 unit=in
